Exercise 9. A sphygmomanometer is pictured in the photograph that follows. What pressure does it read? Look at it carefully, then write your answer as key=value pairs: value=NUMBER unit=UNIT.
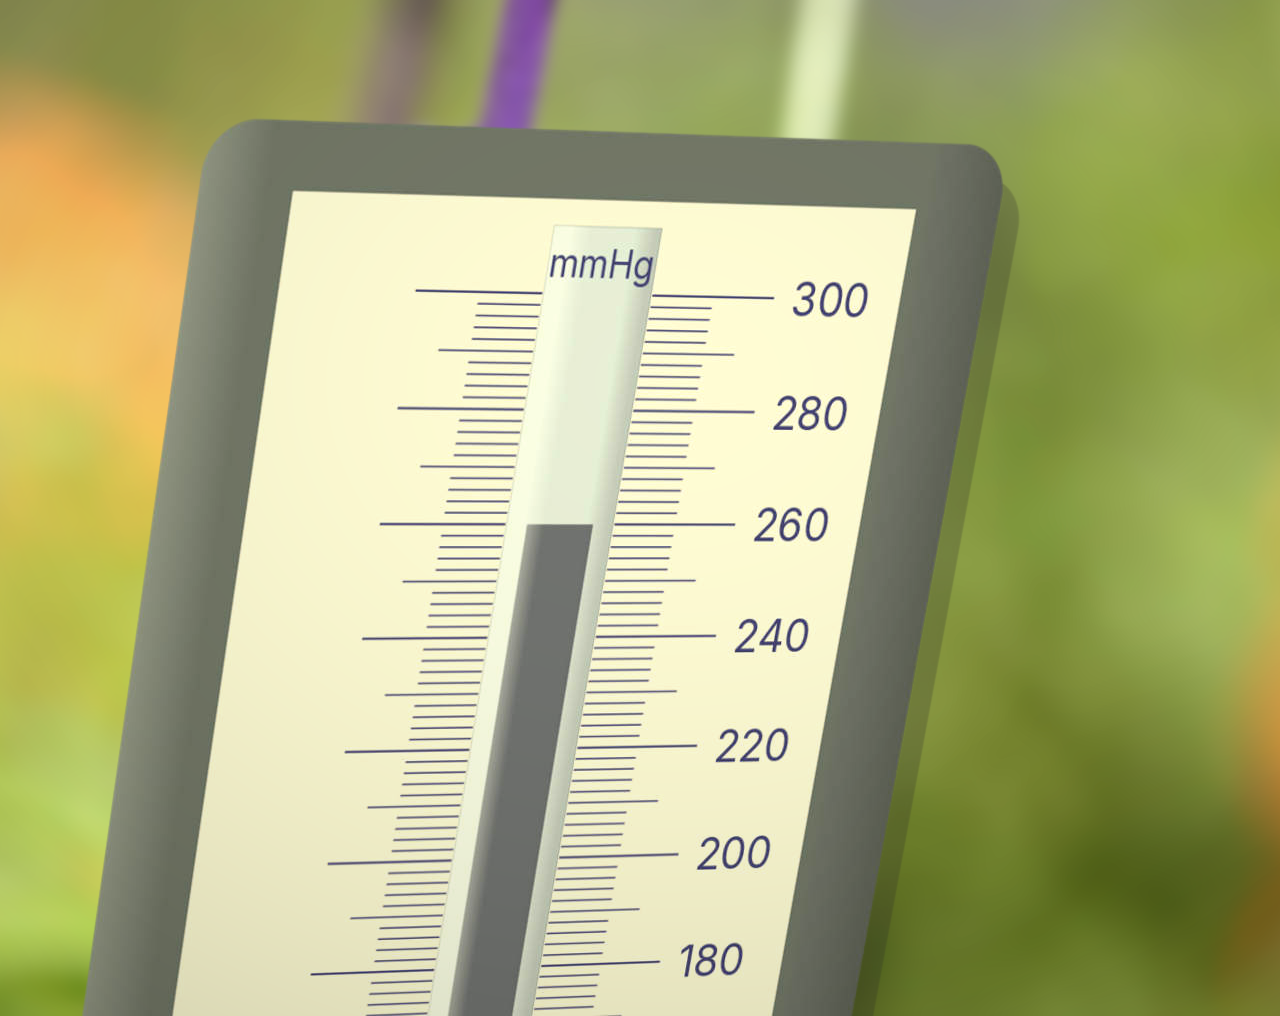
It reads value=260 unit=mmHg
